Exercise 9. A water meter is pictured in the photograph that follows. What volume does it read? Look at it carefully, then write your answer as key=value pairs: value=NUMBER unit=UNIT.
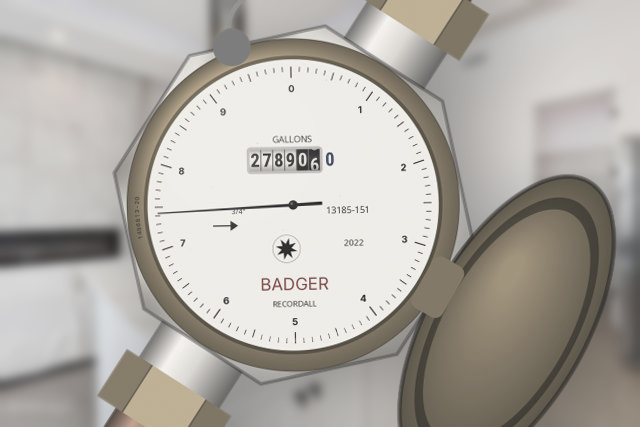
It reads value=2789057.4 unit=gal
